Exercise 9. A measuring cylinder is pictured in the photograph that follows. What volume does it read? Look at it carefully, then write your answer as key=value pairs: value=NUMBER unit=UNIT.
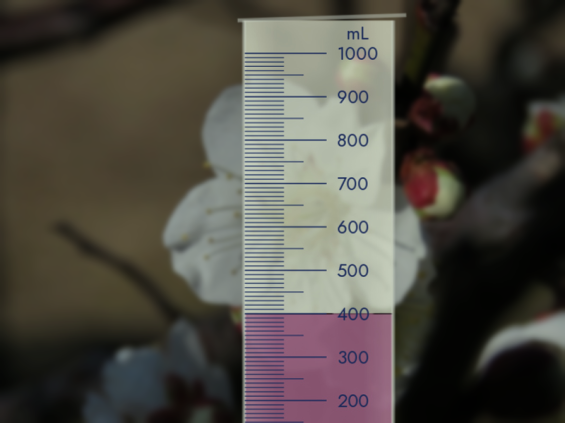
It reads value=400 unit=mL
